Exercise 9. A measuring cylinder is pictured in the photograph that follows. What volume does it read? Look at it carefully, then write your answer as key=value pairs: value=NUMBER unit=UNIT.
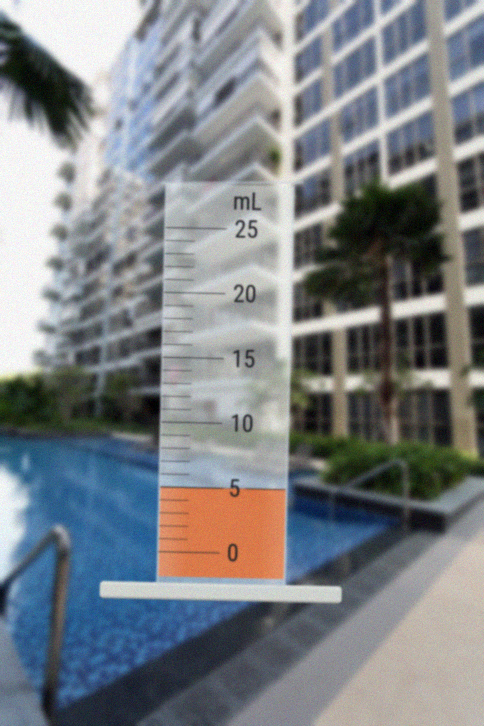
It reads value=5 unit=mL
